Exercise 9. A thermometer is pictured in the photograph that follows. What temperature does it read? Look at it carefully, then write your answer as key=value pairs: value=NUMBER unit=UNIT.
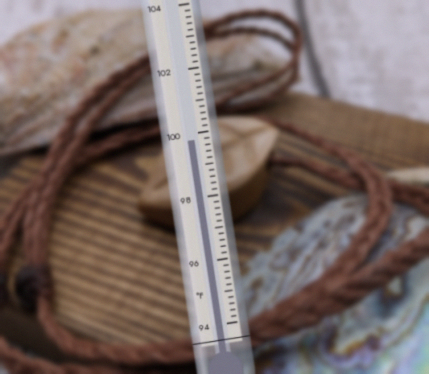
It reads value=99.8 unit=°F
